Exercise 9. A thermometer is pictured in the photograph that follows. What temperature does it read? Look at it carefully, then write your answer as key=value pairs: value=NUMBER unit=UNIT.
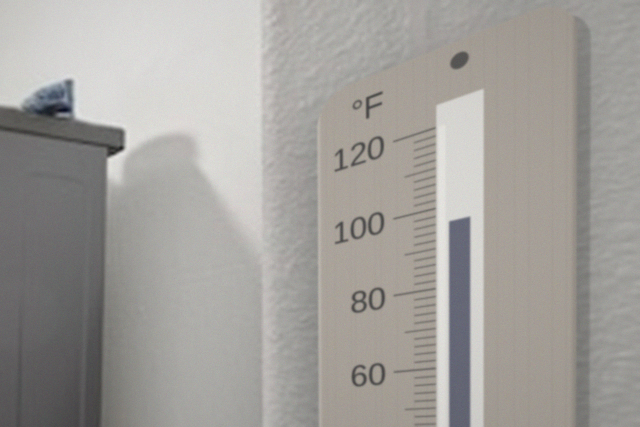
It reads value=96 unit=°F
